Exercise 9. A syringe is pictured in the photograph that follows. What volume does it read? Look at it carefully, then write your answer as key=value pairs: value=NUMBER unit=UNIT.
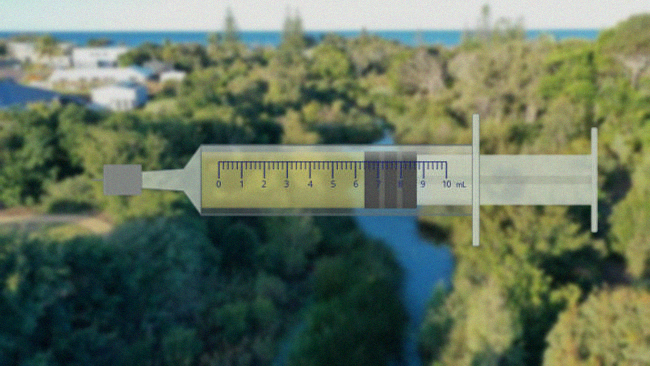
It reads value=6.4 unit=mL
